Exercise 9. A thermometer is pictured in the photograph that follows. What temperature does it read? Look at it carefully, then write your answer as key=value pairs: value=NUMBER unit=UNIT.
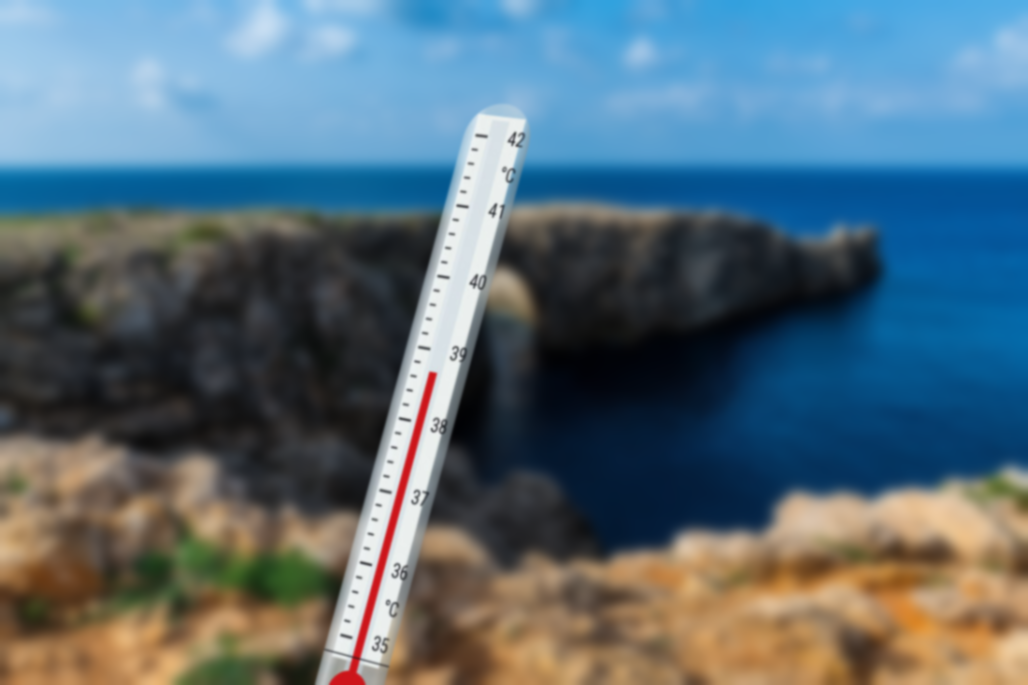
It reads value=38.7 unit=°C
